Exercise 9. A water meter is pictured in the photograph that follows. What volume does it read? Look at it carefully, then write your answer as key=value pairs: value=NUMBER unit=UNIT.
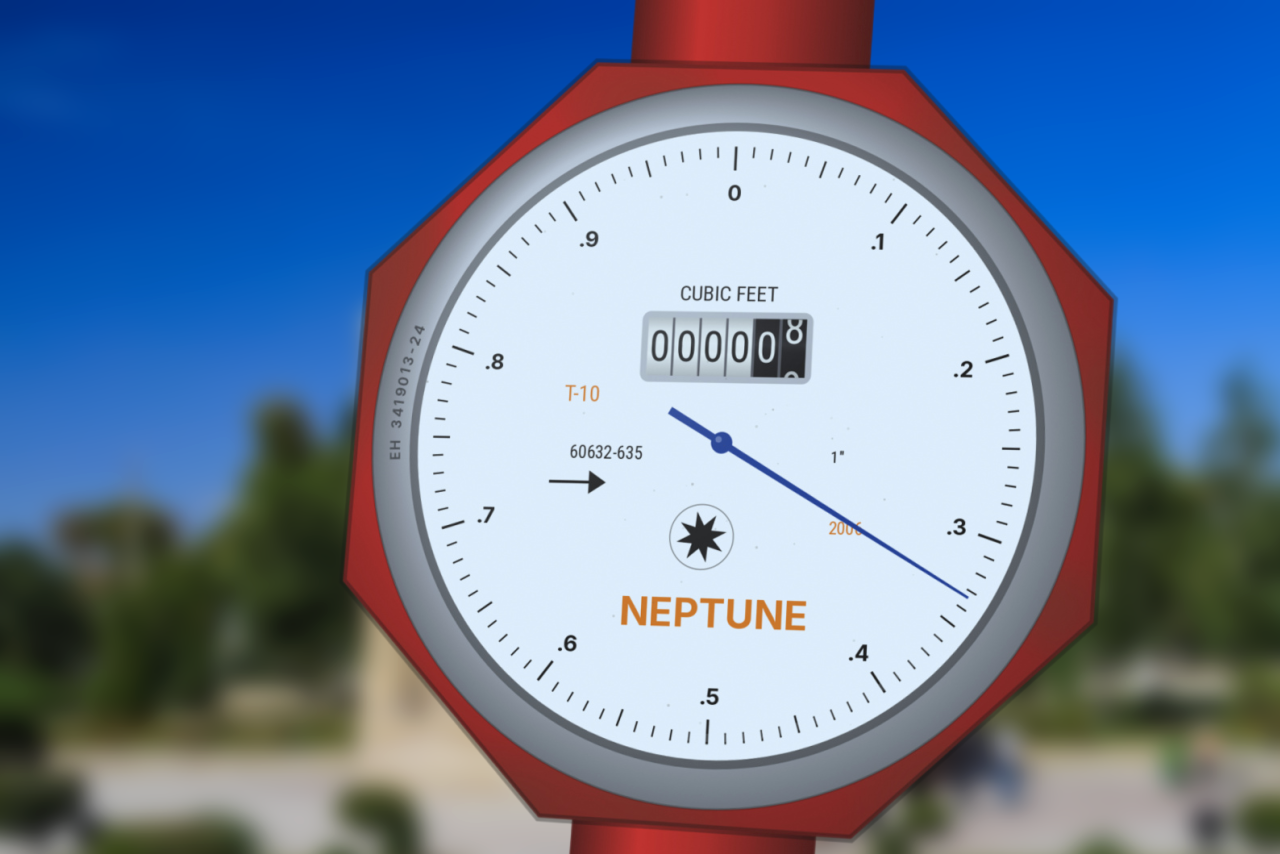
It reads value=8.33 unit=ft³
